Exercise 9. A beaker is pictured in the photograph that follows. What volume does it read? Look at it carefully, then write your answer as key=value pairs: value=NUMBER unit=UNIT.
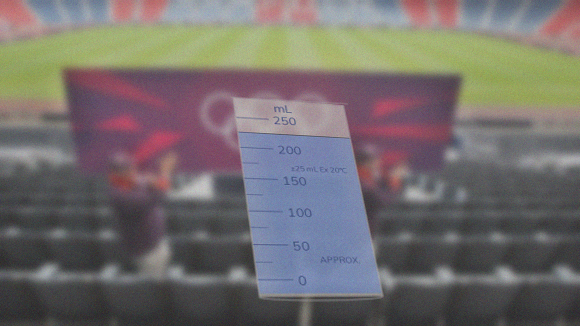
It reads value=225 unit=mL
